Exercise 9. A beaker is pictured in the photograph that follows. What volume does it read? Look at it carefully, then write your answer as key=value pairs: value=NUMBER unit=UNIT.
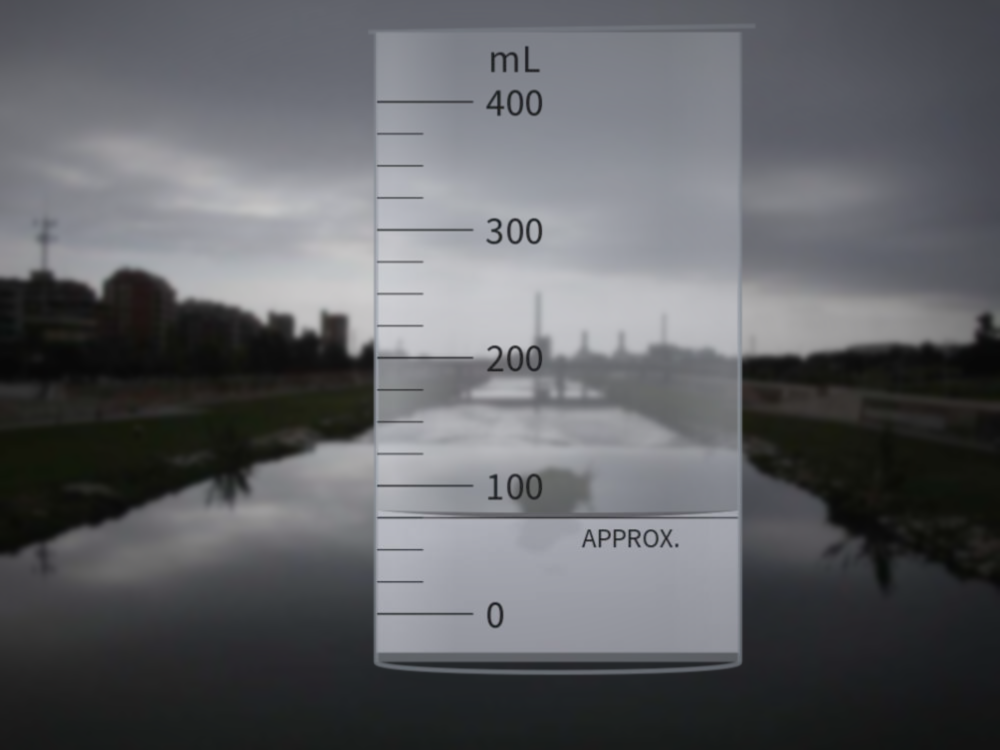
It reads value=75 unit=mL
